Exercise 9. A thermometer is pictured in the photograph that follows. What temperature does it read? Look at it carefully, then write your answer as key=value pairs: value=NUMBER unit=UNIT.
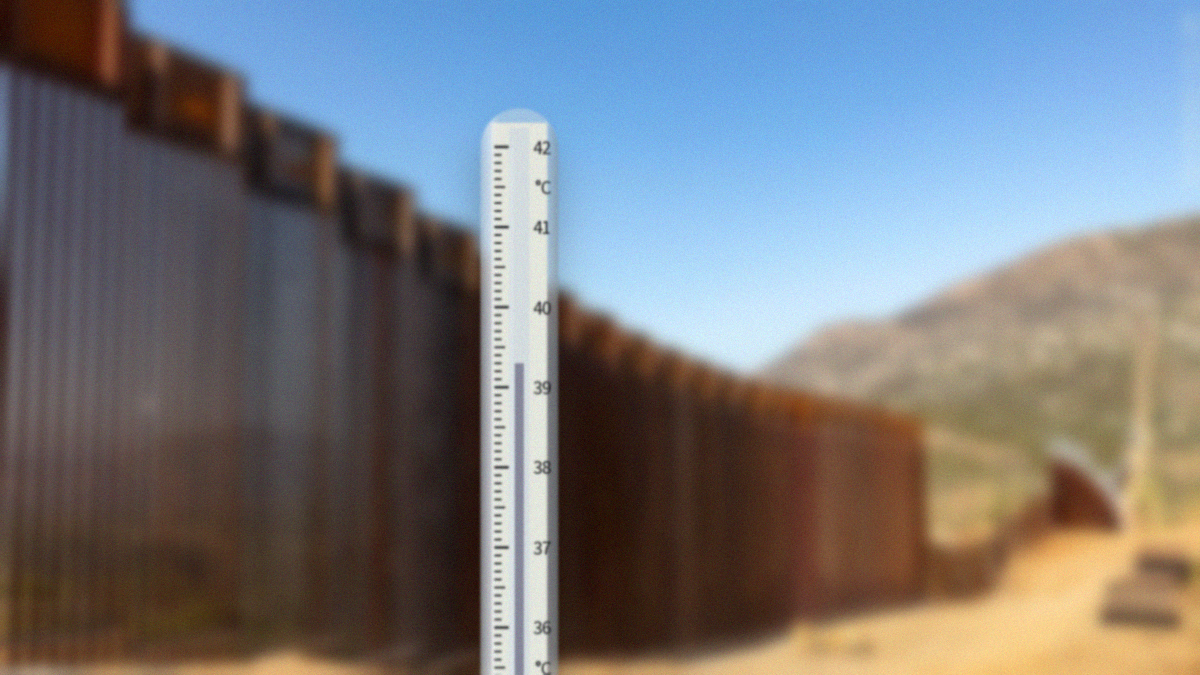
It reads value=39.3 unit=°C
